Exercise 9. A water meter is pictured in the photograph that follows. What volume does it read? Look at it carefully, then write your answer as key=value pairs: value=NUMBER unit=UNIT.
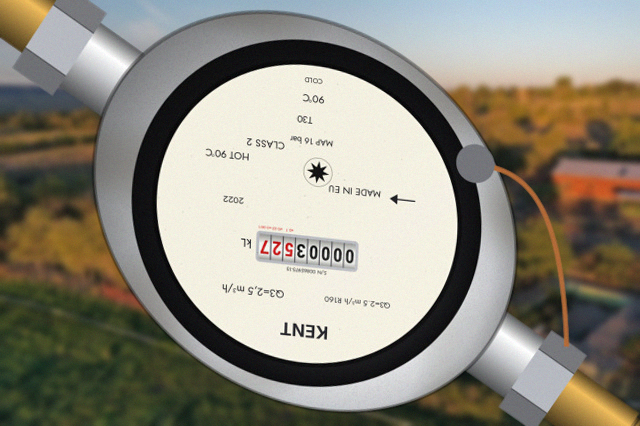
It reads value=3.527 unit=kL
